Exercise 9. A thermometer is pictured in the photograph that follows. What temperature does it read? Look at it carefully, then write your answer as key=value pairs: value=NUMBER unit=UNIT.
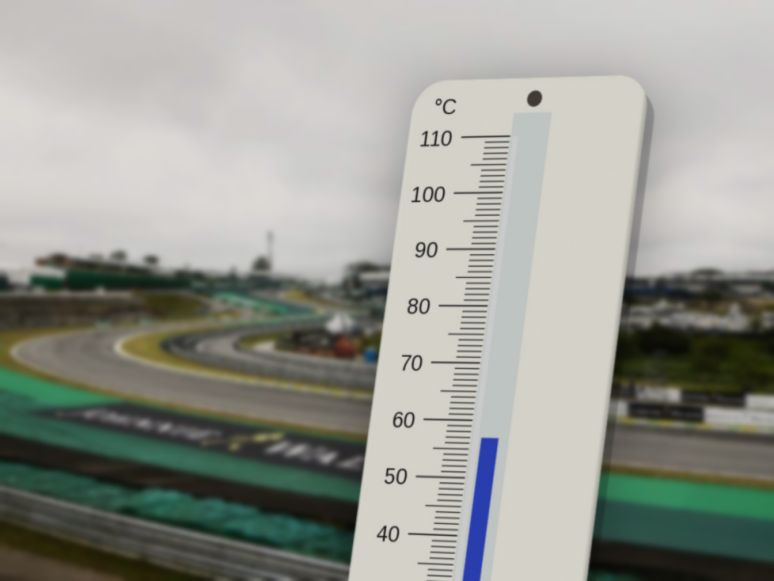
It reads value=57 unit=°C
